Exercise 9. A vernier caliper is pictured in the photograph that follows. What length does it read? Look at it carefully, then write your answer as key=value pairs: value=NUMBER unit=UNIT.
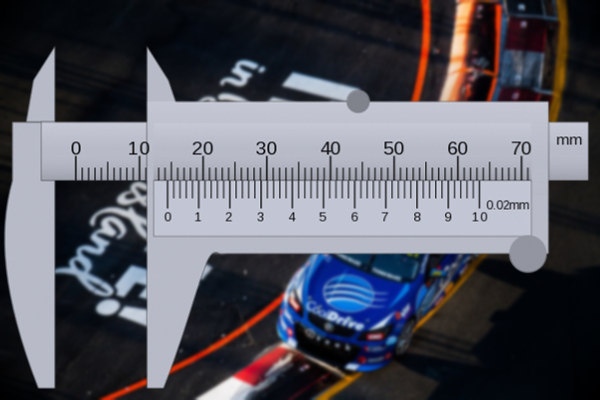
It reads value=14.4 unit=mm
